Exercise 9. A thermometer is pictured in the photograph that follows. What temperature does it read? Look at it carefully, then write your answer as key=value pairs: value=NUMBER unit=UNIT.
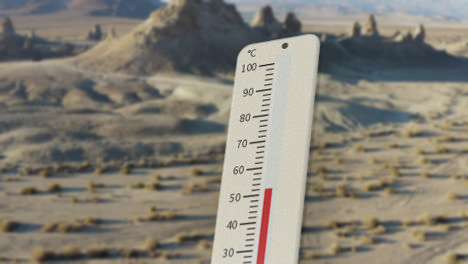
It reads value=52 unit=°C
